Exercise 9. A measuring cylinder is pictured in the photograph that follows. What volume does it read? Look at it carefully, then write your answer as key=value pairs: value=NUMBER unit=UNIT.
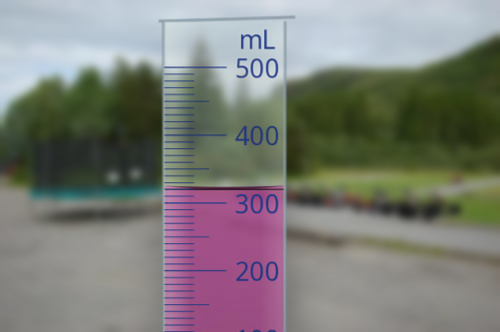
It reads value=320 unit=mL
